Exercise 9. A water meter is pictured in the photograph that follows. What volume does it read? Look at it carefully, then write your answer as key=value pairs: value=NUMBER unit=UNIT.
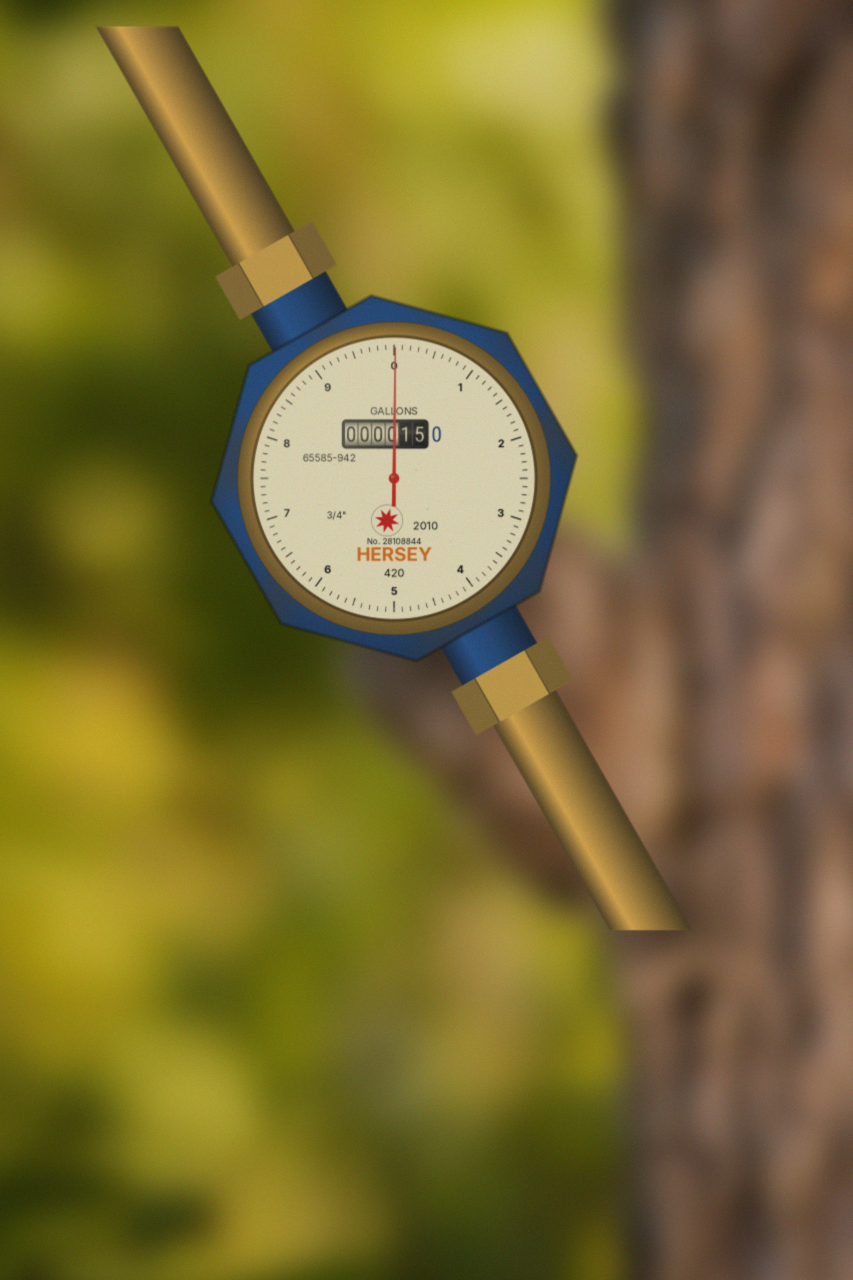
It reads value=150.0 unit=gal
